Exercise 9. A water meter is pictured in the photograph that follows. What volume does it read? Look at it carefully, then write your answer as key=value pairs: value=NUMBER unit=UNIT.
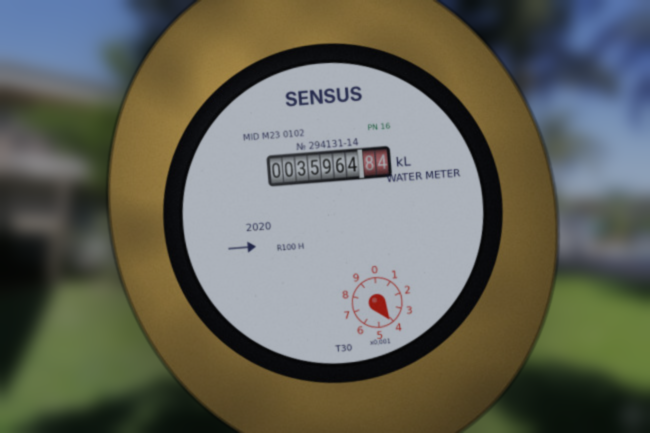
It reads value=35964.844 unit=kL
